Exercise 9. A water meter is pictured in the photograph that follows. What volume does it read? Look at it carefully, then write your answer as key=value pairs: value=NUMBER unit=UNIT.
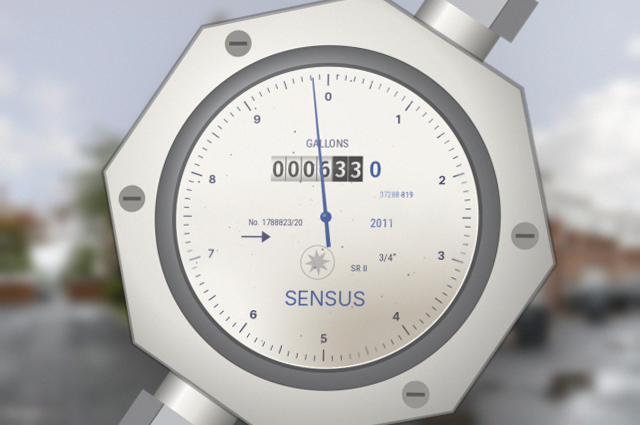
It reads value=6329.8 unit=gal
